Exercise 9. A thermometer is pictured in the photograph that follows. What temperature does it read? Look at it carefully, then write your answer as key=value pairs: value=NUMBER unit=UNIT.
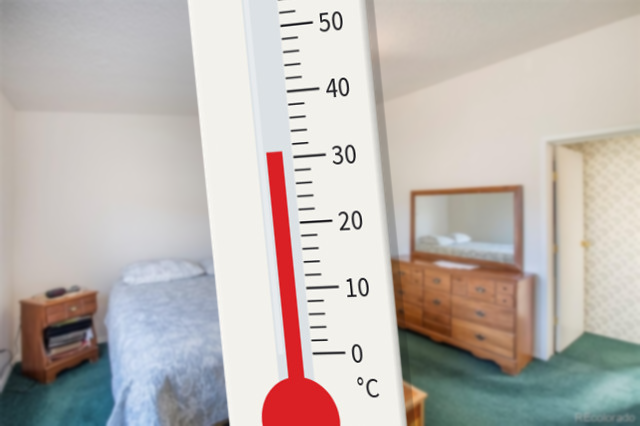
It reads value=31 unit=°C
